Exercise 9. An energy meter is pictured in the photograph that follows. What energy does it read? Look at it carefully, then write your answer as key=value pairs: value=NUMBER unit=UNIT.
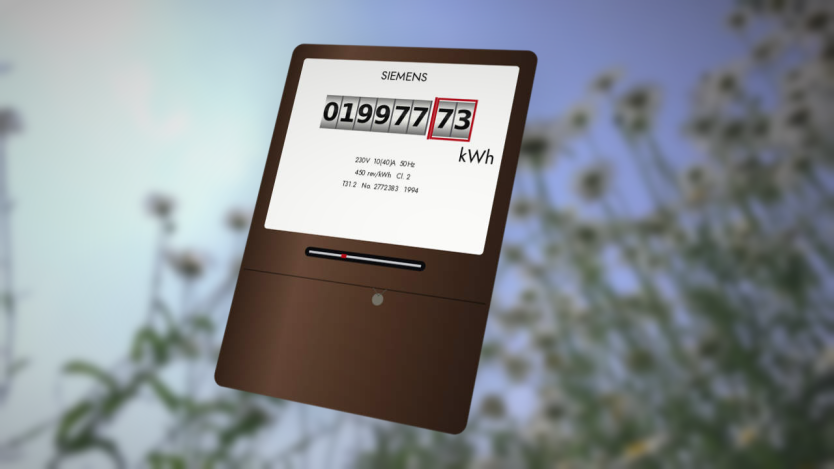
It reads value=19977.73 unit=kWh
